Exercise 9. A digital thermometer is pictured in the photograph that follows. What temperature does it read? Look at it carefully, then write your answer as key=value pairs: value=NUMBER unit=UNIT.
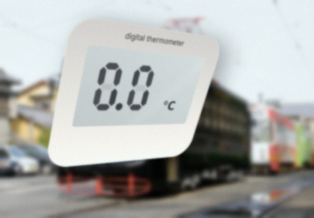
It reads value=0.0 unit=°C
